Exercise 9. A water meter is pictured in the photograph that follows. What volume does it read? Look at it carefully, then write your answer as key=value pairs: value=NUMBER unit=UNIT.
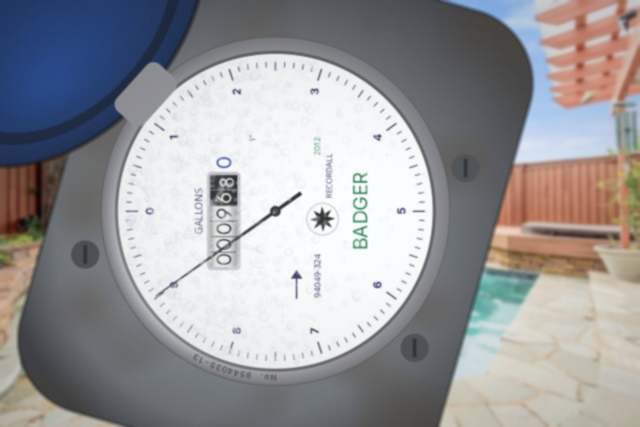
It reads value=9679.0 unit=gal
